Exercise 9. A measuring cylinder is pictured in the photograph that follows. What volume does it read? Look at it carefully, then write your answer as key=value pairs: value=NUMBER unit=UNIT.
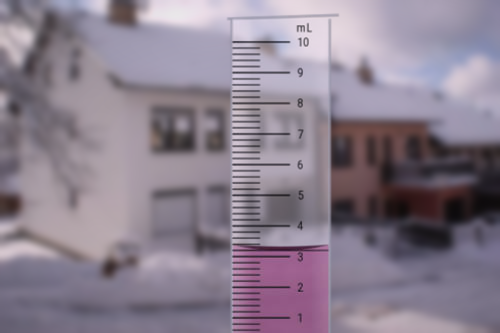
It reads value=3.2 unit=mL
